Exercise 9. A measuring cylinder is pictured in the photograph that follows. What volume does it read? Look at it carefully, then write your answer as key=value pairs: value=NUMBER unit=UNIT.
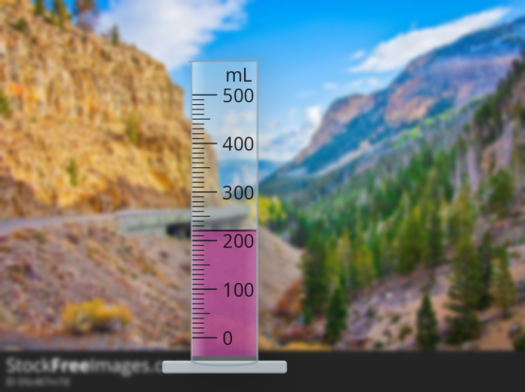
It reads value=220 unit=mL
